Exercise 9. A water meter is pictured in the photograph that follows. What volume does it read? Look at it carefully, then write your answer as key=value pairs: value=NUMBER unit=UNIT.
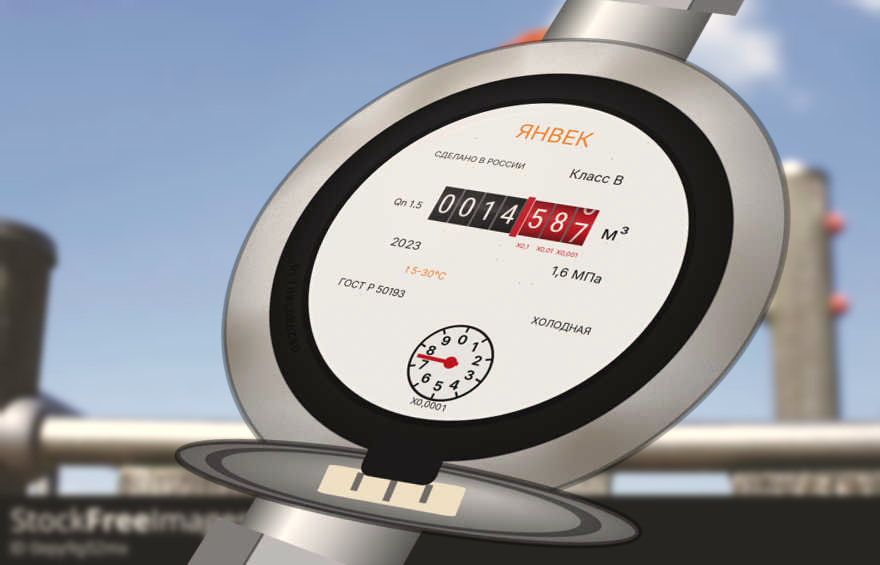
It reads value=14.5867 unit=m³
